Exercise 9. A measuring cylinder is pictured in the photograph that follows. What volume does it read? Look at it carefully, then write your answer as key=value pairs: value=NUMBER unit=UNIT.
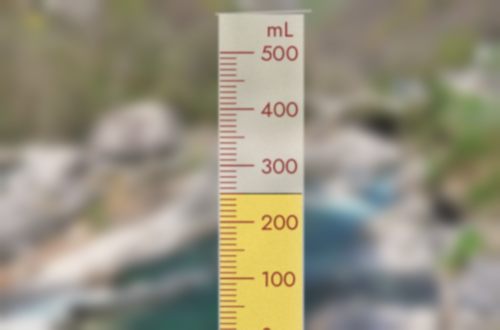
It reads value=250 unit=mL
